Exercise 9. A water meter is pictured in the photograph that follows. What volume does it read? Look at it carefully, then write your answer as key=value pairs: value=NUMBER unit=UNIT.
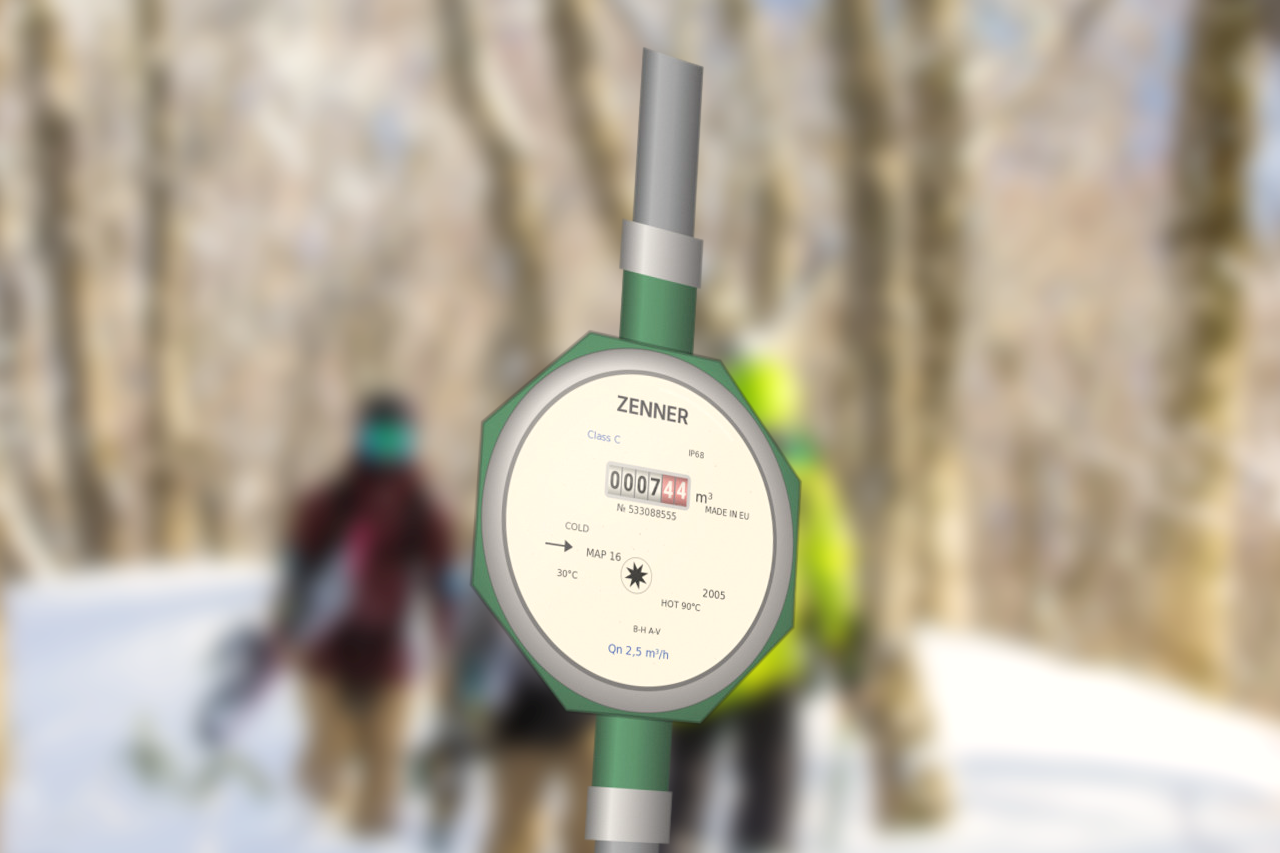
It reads value=7.44 unit=m³
